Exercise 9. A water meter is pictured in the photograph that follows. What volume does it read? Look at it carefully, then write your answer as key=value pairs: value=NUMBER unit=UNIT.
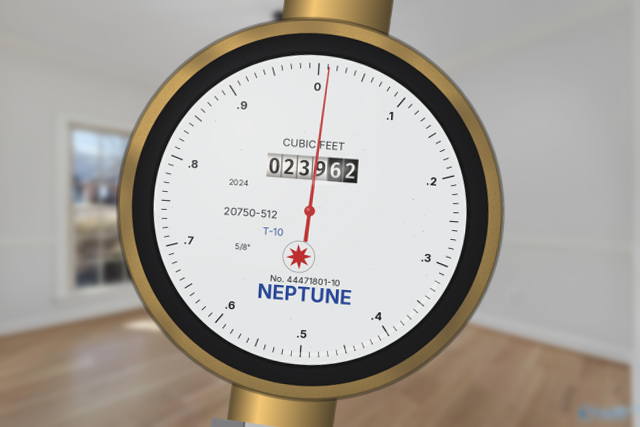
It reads value=23962.01 unit=ft³
